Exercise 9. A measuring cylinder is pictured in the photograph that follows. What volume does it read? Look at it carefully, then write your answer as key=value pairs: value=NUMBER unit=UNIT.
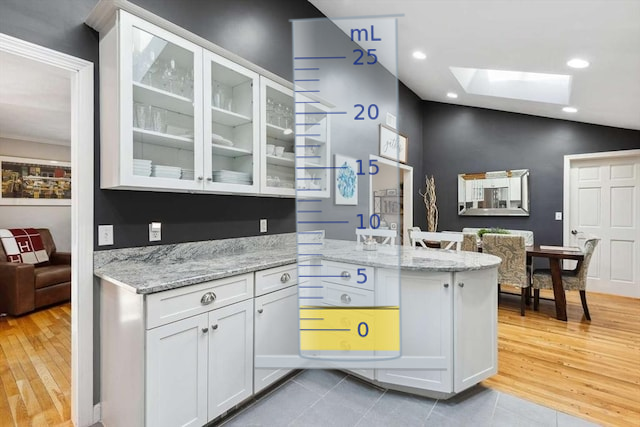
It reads value=2 unit=mL
